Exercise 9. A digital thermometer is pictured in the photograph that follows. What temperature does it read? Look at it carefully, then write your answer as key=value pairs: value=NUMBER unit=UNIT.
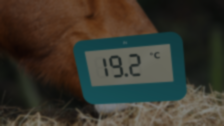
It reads value=19.2 unit=°C
